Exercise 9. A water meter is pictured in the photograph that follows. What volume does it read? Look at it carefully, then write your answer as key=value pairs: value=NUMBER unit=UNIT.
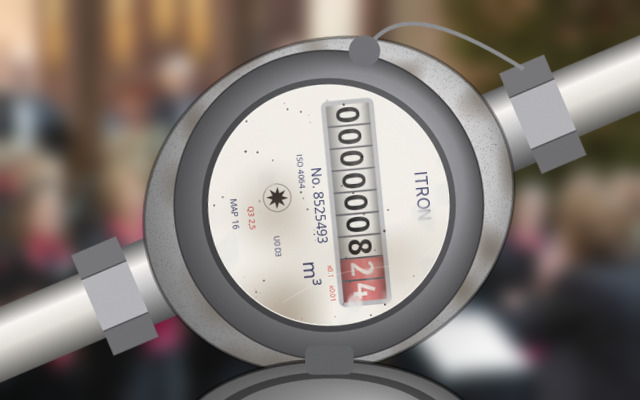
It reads value=8.24 unit=m³
